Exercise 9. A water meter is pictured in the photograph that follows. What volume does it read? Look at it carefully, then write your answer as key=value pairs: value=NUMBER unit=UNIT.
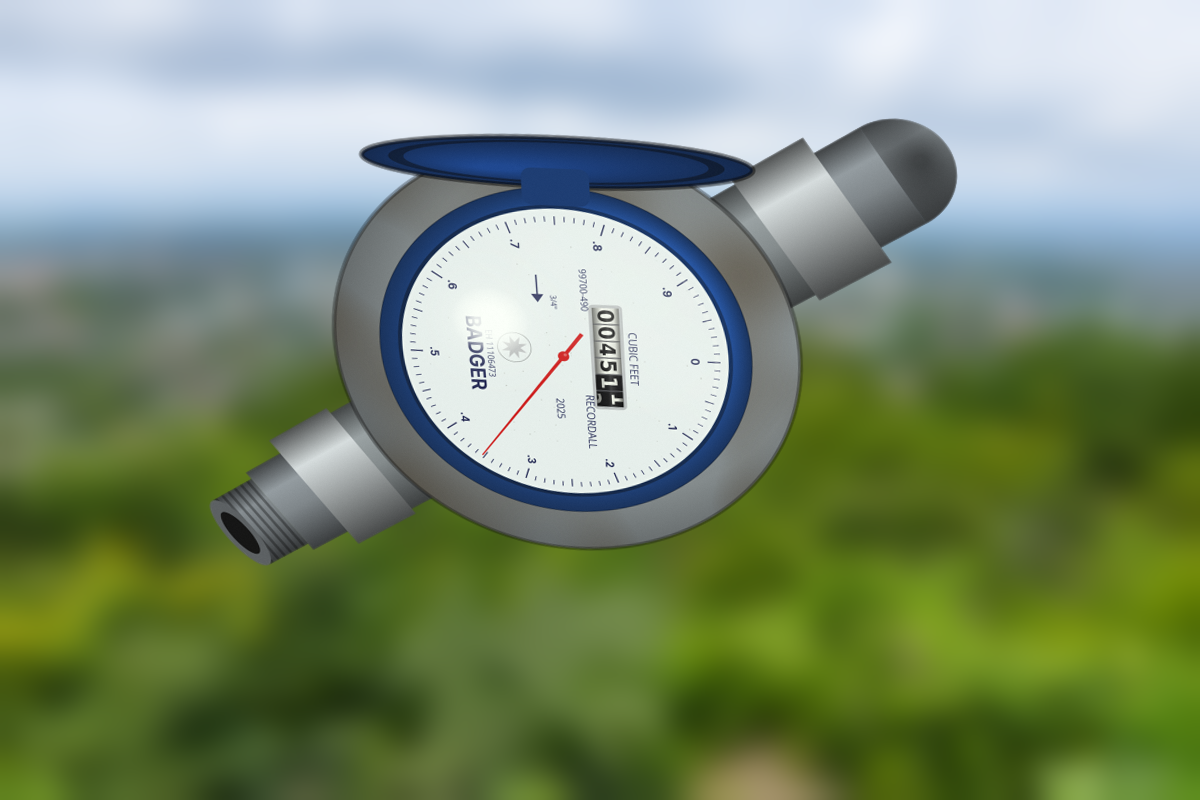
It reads value=4511.35 unit=ft³
